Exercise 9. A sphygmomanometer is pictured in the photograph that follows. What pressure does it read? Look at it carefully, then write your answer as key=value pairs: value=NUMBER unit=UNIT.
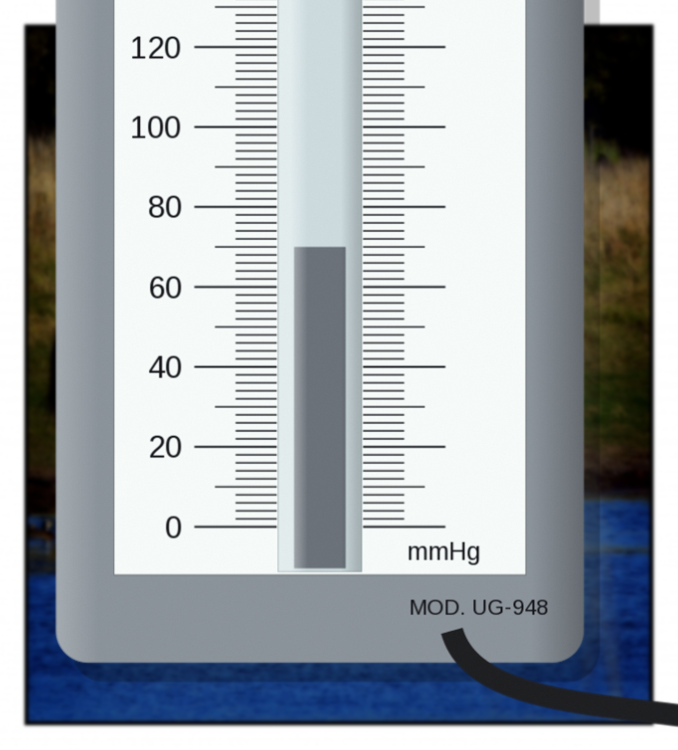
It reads value=70 unit=mmHg
